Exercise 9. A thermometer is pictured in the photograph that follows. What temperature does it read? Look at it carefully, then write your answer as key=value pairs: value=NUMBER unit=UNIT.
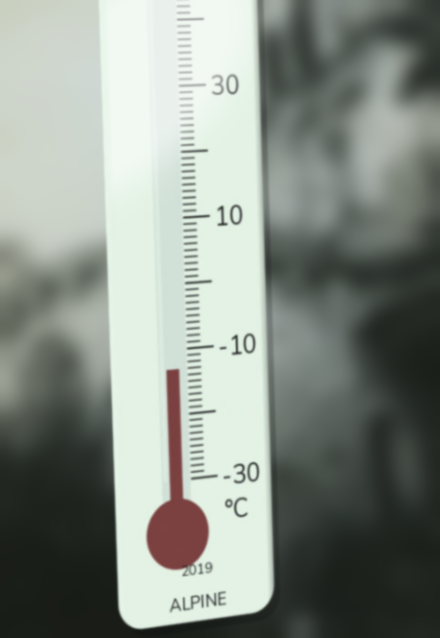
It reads value=-13 unit=°C
